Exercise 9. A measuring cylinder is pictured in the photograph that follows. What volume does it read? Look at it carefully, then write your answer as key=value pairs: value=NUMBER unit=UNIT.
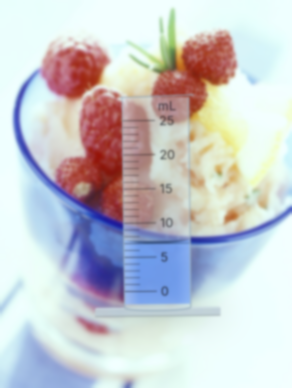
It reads value=7 unit=mL
